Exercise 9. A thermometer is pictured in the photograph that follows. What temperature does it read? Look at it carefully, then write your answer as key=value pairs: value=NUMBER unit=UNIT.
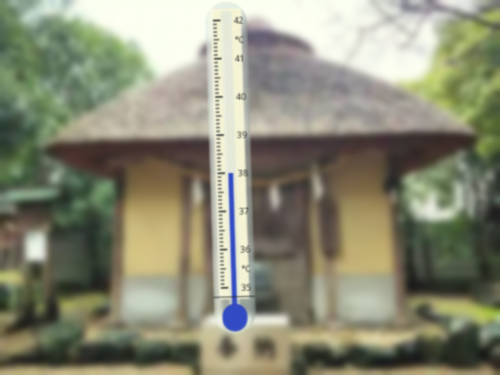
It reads value=38 unit=°C
